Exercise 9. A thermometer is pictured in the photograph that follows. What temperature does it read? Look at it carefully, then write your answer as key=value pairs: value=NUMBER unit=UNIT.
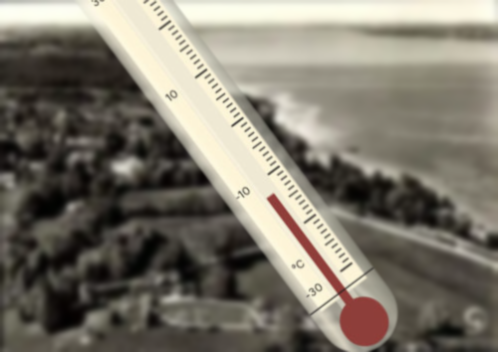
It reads value=-13 unit=°C
